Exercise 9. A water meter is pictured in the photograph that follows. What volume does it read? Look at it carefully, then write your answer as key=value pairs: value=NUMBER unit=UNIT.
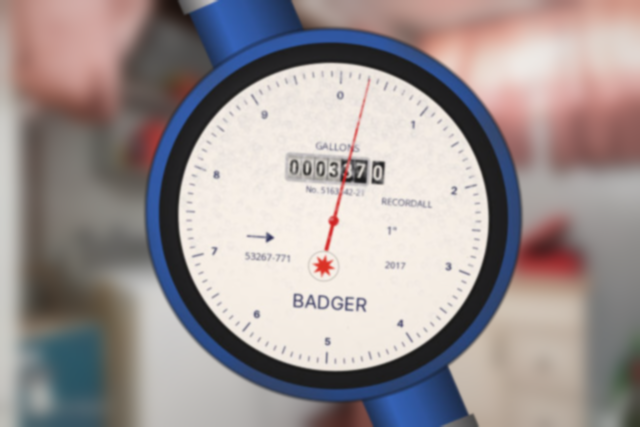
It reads value=3370.3 unit=gal
